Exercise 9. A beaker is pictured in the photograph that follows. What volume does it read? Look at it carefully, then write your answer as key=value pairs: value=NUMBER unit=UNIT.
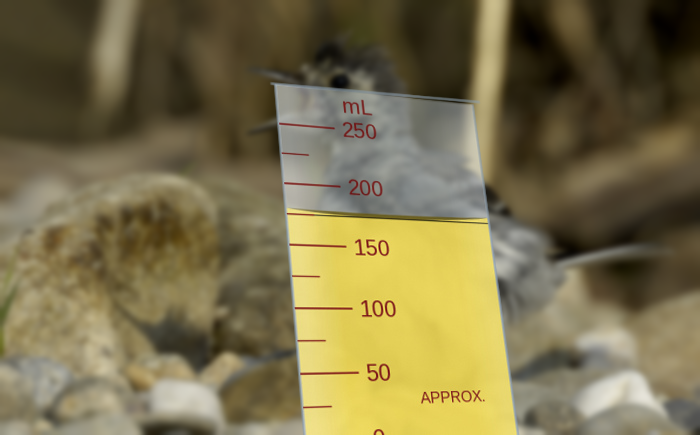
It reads value=175 unit=mL
